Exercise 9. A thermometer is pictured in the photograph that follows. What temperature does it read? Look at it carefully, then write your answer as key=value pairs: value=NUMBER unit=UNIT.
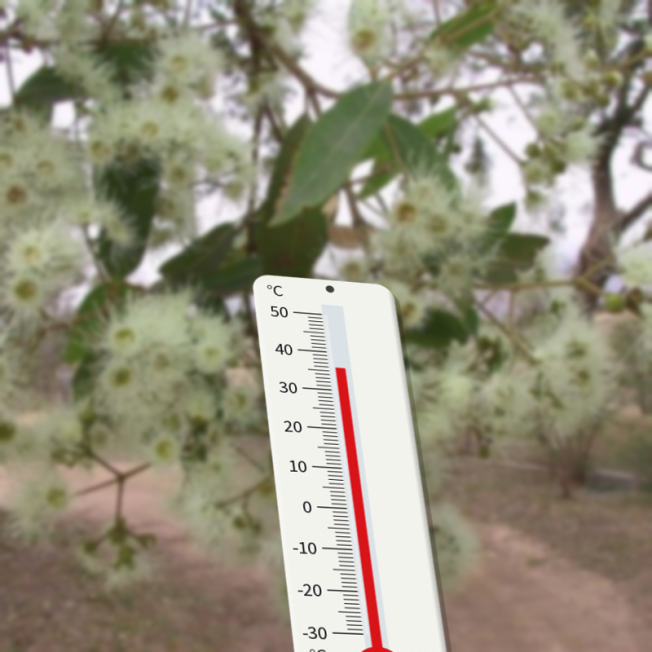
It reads value=36 unit=°C
